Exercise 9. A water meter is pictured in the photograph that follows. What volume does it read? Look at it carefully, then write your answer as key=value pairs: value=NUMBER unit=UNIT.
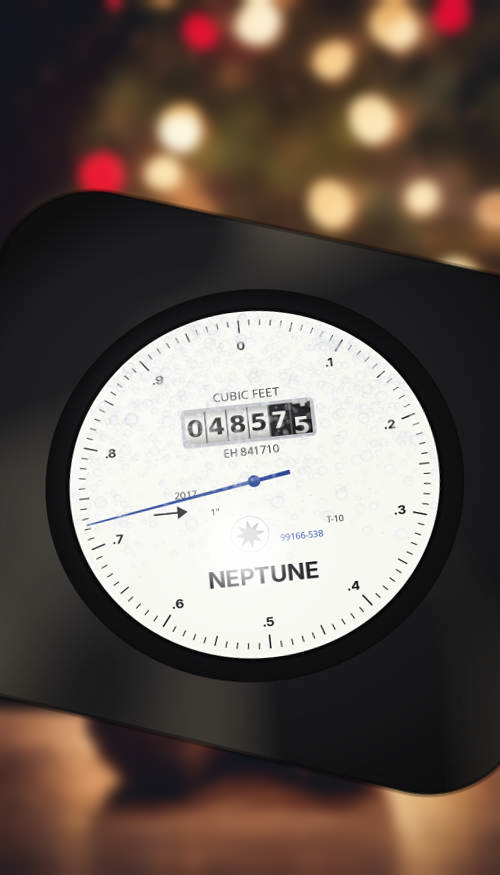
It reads value=48574.72 unit=ft³
